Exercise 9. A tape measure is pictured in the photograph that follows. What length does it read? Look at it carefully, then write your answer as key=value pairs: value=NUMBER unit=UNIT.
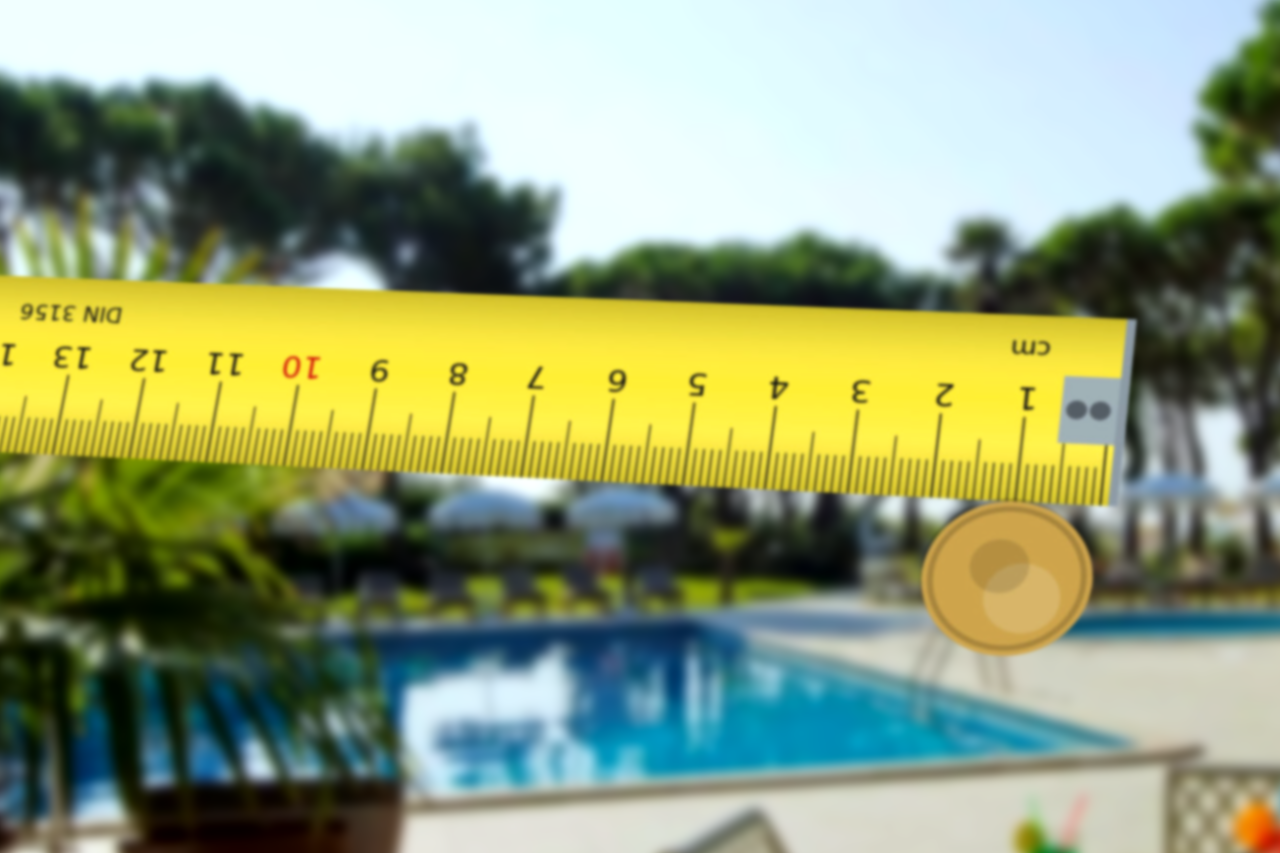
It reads value=2 unit=cm
